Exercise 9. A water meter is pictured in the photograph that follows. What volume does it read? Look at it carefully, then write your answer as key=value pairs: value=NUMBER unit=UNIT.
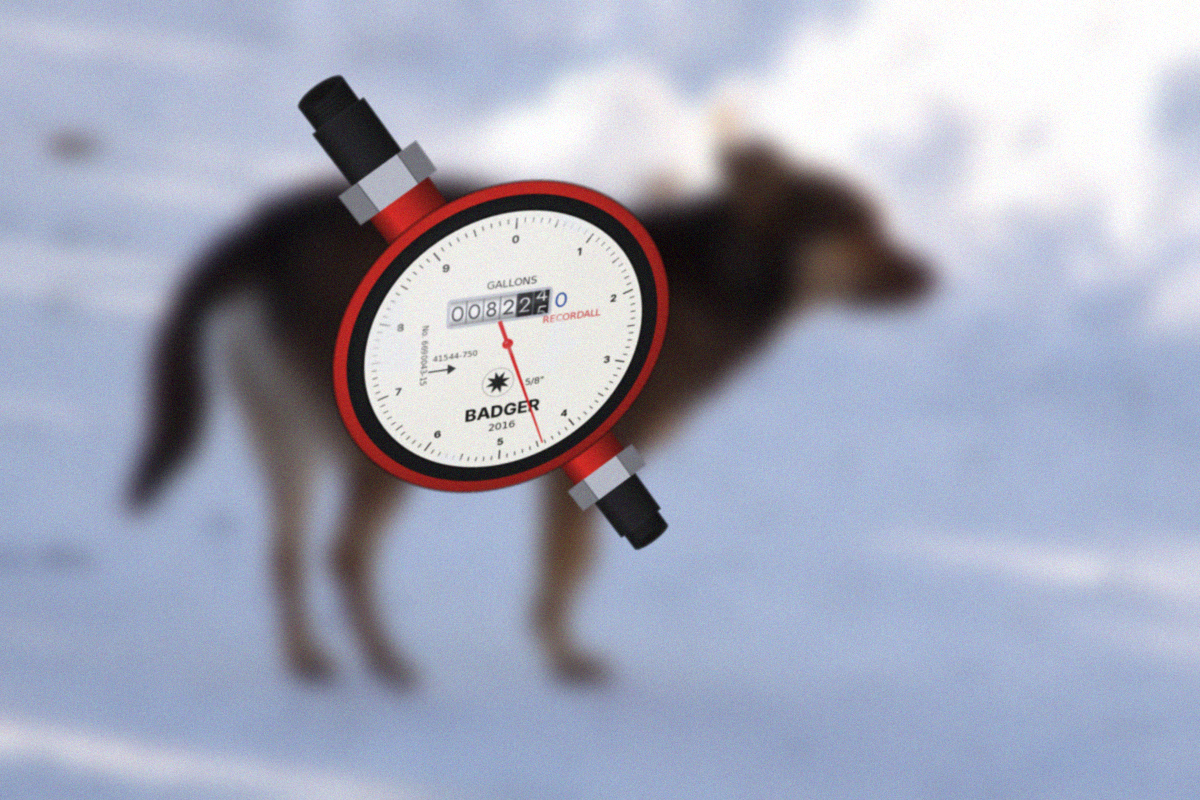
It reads value=82244.4 unit=gal
